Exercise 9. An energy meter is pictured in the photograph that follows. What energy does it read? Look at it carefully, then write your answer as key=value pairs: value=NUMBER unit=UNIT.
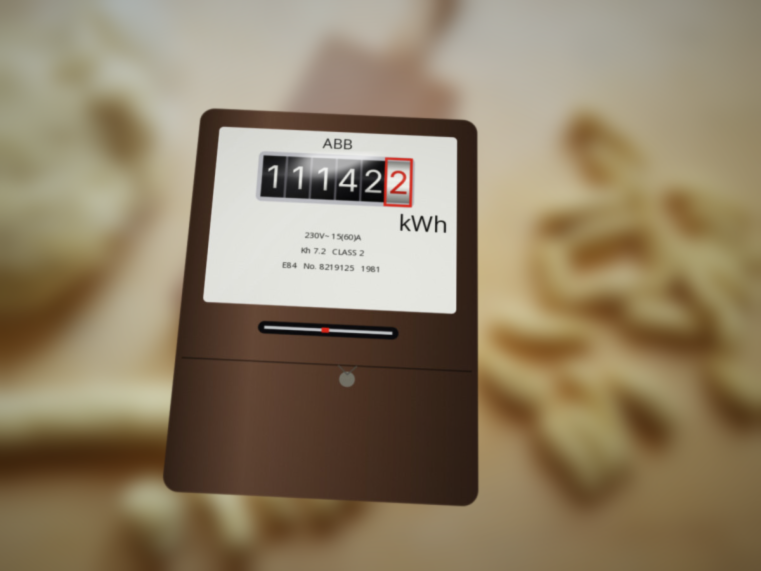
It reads value=11142.2 unit=kWh
